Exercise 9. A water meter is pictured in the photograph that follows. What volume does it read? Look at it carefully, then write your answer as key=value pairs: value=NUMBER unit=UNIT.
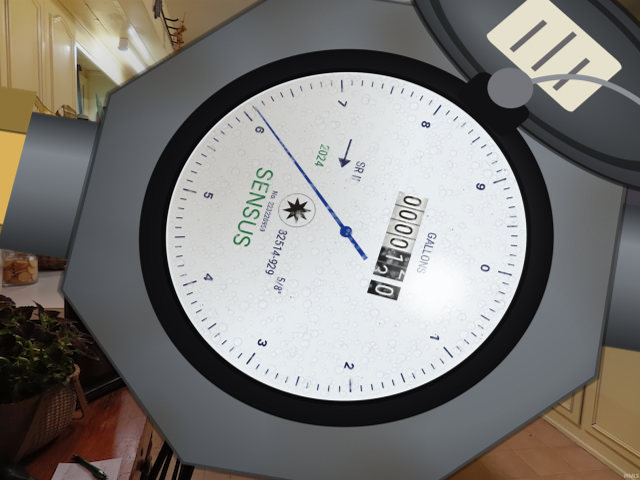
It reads value=126.1 unit=gal
